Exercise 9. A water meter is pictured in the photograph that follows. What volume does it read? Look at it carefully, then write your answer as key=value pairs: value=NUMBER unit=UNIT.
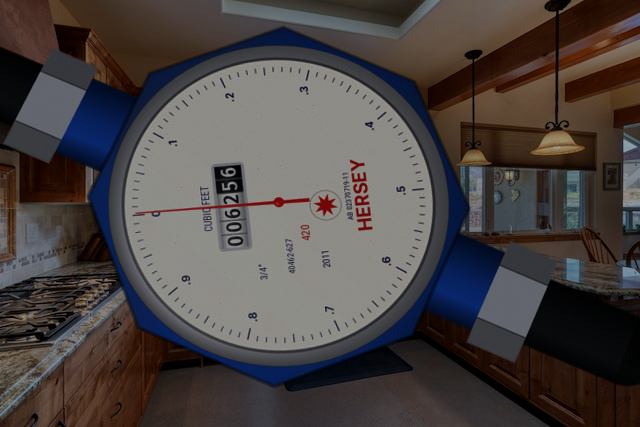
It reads value=6256.00 unit=ft³
